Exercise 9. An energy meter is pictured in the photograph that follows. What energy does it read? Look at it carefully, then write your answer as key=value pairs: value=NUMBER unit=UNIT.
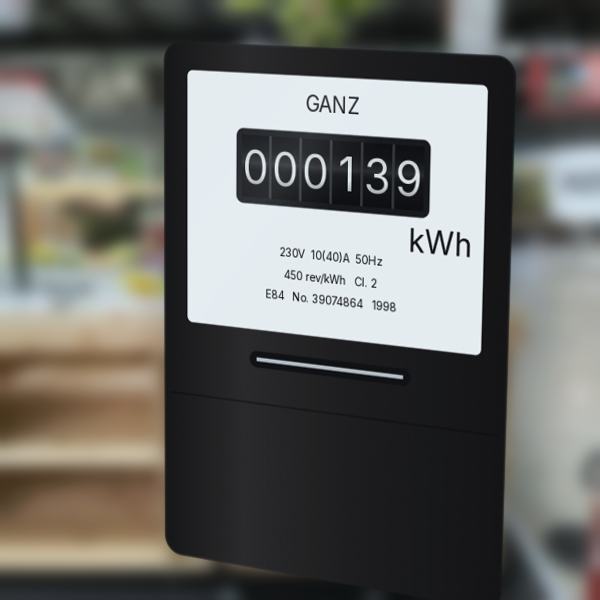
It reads value=139 unit=kWh
